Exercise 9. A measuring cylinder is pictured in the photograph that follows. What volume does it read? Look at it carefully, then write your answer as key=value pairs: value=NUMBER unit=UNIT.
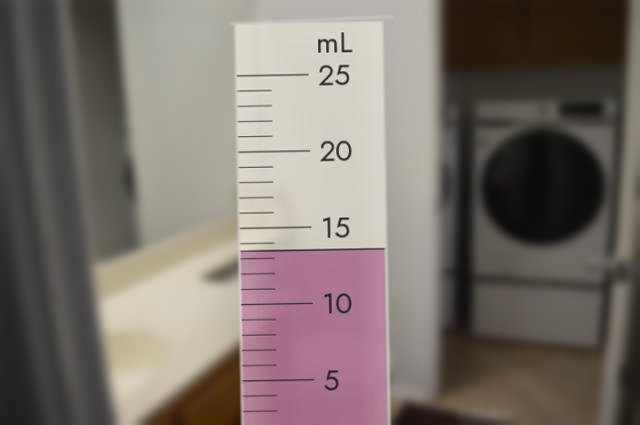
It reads value=13.5 unit=mL
